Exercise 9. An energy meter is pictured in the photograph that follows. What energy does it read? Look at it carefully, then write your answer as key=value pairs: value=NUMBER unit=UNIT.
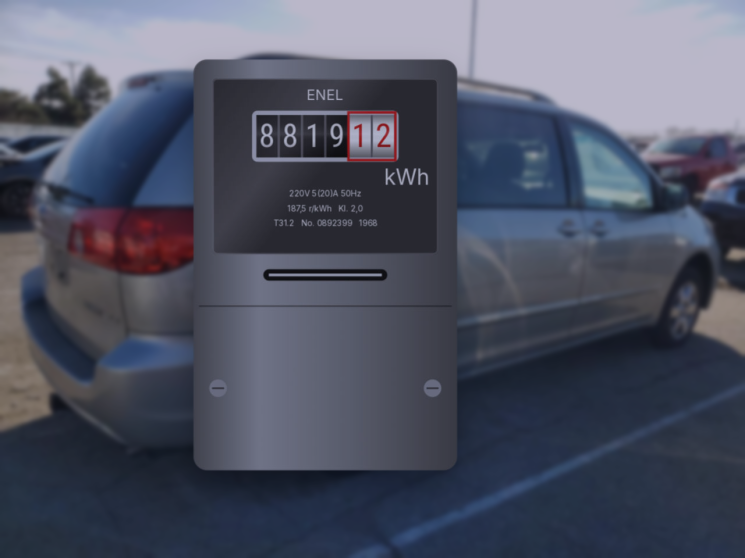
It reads value=8819.12 unit=kWh
